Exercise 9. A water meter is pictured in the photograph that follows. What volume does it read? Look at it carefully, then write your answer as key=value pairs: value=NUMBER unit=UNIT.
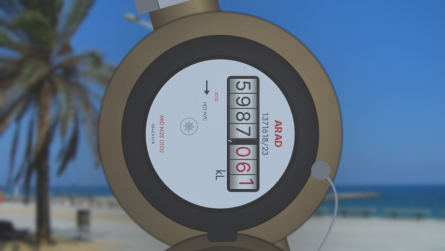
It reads value=5987.061 unit=kL
